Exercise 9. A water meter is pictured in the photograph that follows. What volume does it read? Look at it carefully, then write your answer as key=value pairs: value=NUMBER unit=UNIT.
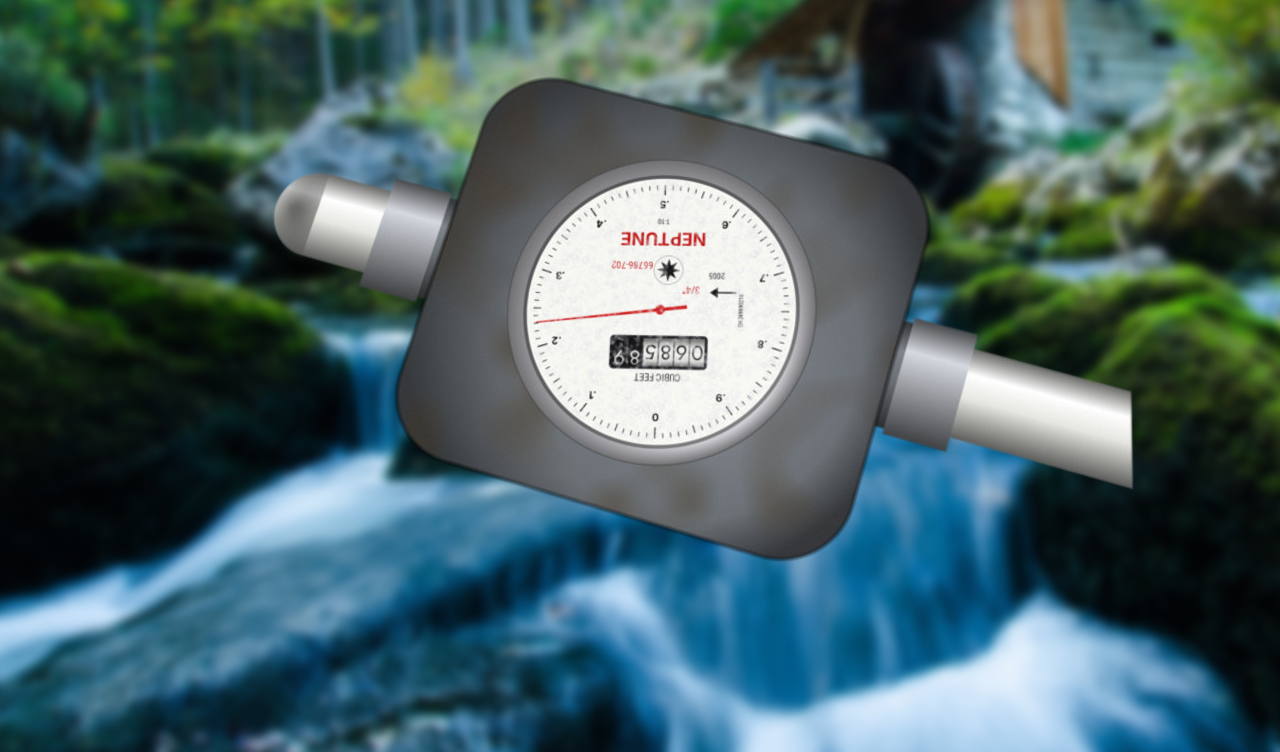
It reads value=68589.23 unit=ft³
